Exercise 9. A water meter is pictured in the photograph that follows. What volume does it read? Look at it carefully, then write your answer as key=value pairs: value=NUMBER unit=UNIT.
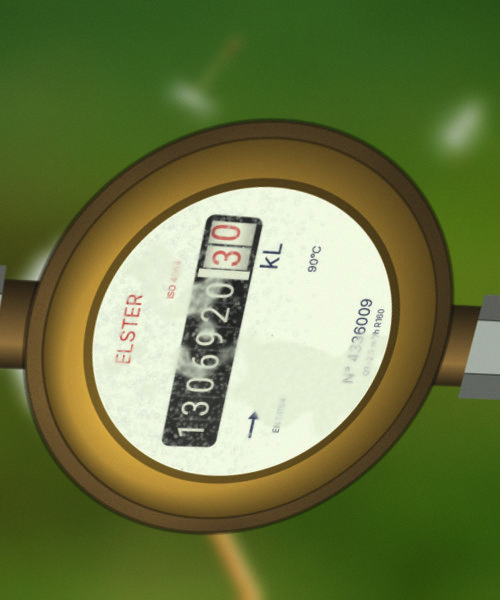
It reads value=1306920.30 unit=kL
